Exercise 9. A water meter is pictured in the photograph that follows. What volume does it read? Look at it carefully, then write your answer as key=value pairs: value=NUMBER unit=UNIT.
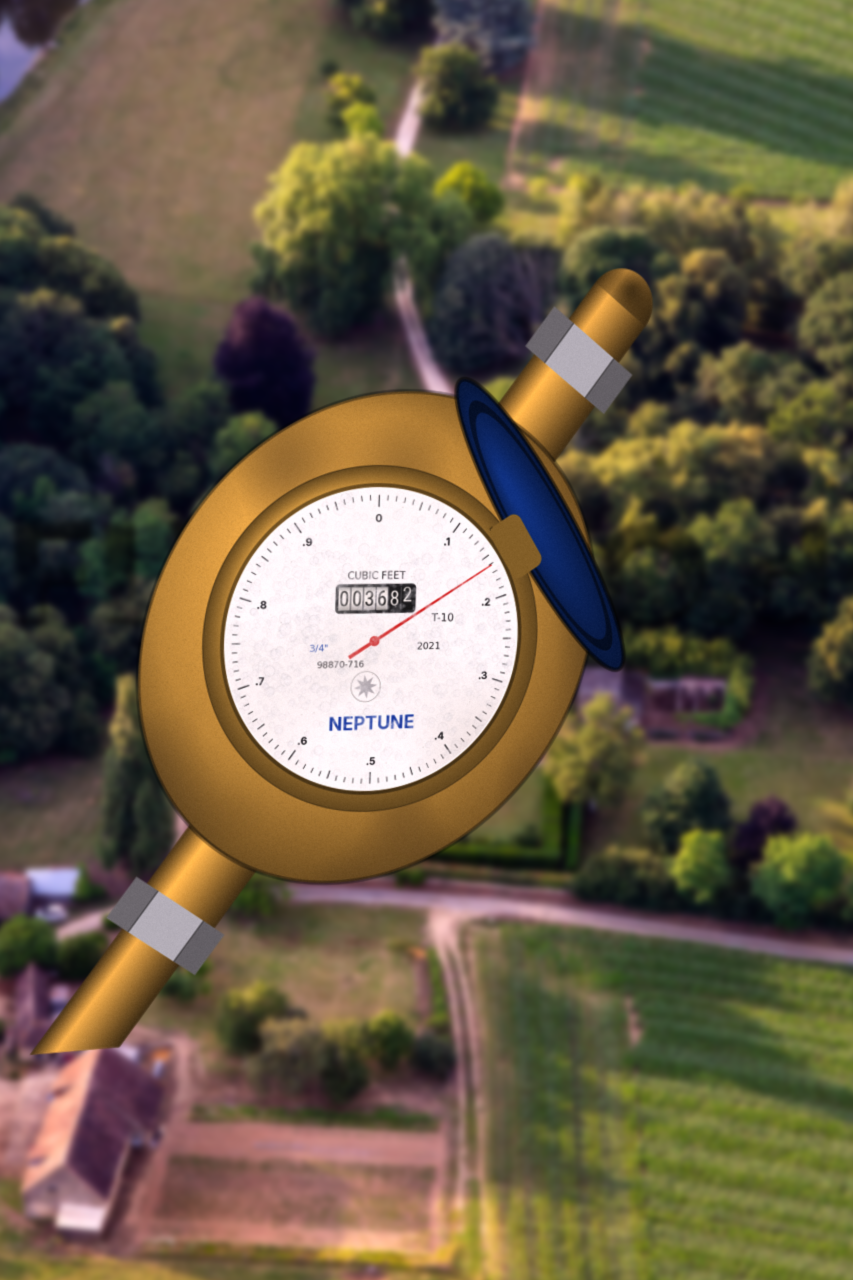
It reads value=3682.16 unit=ft³
